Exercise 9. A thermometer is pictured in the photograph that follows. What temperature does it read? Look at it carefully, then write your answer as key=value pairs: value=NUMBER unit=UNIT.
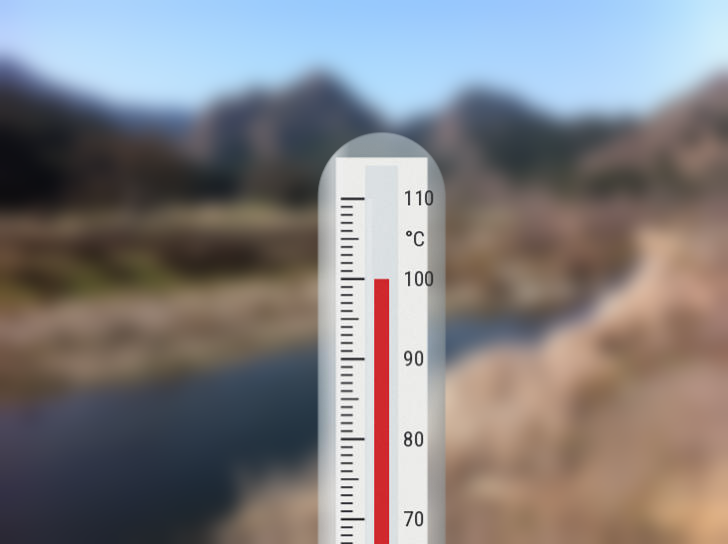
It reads value=100 unit=°C
